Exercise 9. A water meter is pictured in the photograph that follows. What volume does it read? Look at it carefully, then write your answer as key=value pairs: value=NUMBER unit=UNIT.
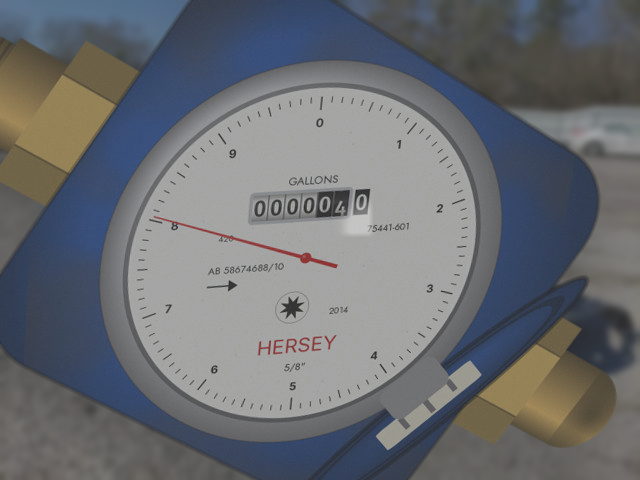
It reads value=38.0 unit=gal
